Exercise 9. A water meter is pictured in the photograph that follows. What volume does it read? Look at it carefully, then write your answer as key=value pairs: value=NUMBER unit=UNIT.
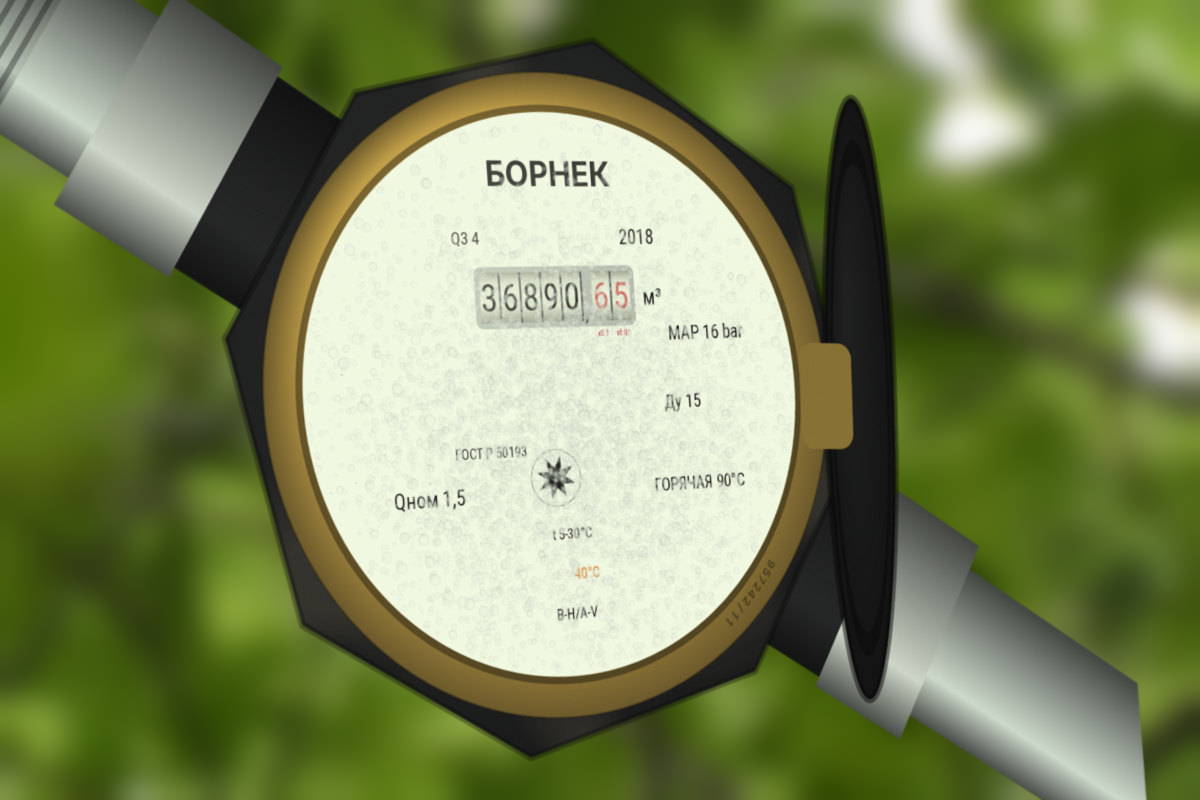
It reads value=36890.65 unit=m³
